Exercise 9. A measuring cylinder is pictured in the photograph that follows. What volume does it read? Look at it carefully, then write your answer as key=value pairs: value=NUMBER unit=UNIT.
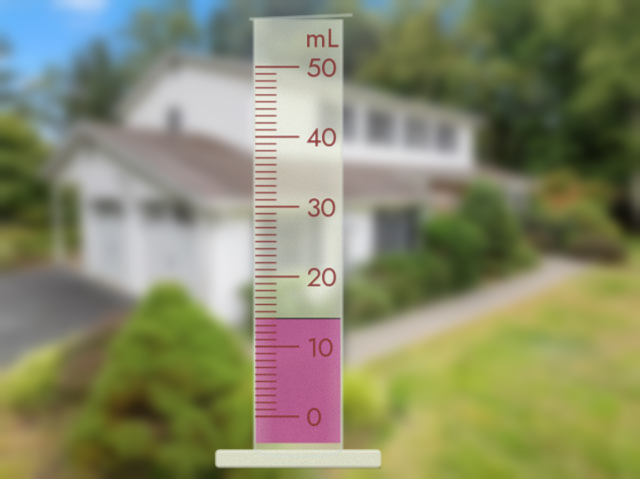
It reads value=14 unit=mL
